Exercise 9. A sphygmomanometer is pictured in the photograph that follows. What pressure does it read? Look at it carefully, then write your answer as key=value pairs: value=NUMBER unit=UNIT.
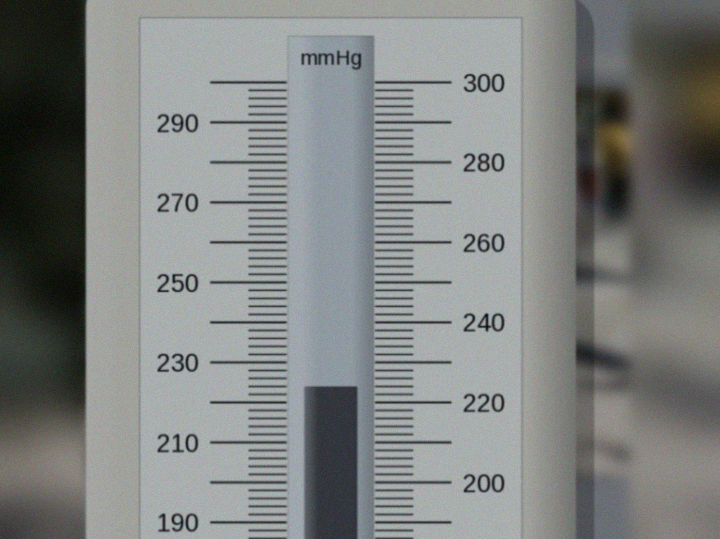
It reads value=224 unit=mmHg
